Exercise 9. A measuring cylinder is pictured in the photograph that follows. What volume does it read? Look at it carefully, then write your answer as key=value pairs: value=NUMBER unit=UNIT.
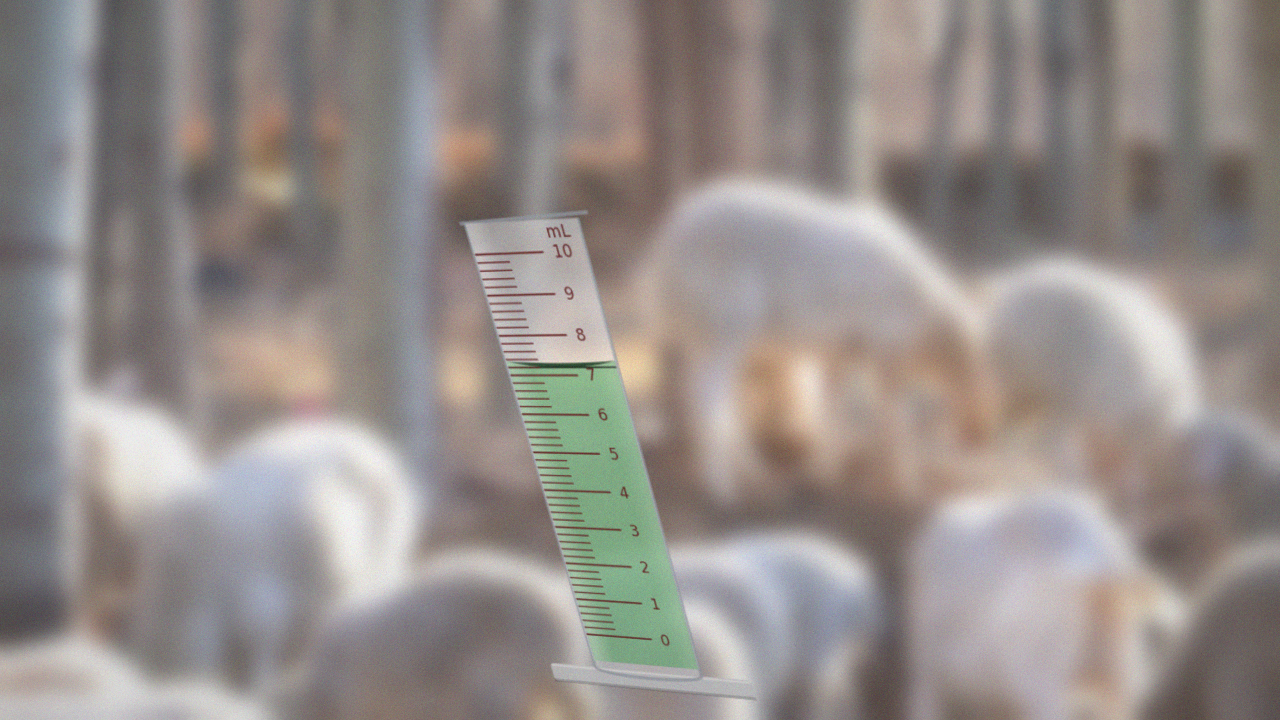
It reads value=7.2 unit=mL
